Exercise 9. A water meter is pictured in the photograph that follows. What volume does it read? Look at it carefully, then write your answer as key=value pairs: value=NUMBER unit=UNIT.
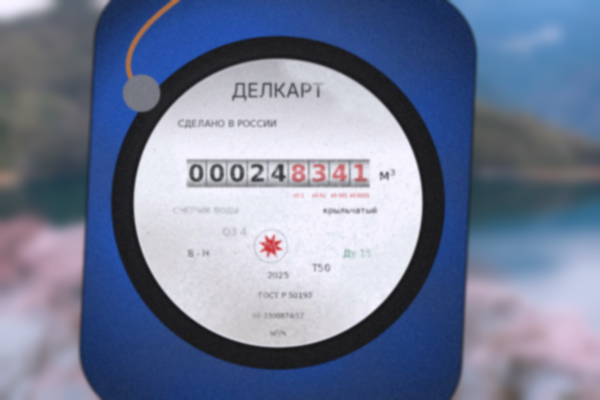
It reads value=24.8341 unit=m³
